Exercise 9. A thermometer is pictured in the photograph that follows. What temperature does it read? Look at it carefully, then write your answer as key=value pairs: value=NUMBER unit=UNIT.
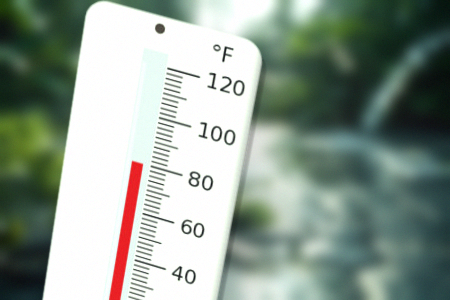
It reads value=80 unit=°F
